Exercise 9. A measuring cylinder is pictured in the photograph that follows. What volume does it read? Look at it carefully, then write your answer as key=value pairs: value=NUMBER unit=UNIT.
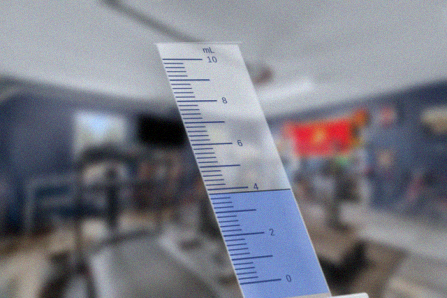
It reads value=3.8 unit=mL
